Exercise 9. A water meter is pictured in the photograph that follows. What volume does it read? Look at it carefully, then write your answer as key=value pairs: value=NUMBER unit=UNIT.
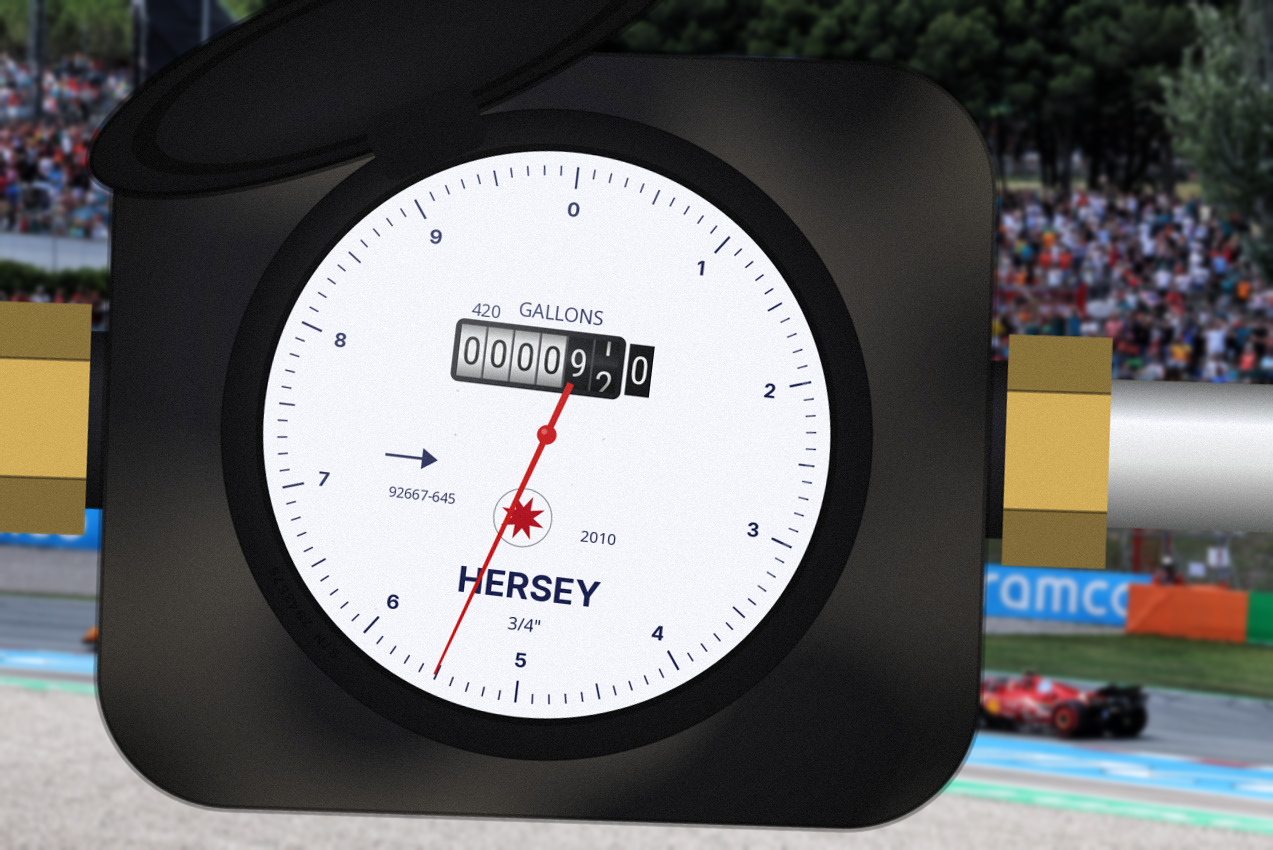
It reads value=915.5 unit=gal
